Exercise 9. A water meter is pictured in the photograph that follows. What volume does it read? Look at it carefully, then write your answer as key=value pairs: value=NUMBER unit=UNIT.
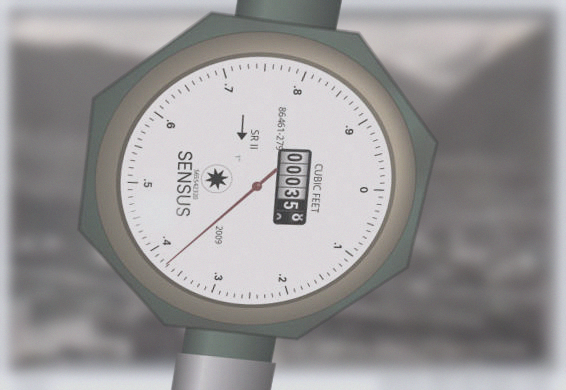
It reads value=358.37 unit=ft³
